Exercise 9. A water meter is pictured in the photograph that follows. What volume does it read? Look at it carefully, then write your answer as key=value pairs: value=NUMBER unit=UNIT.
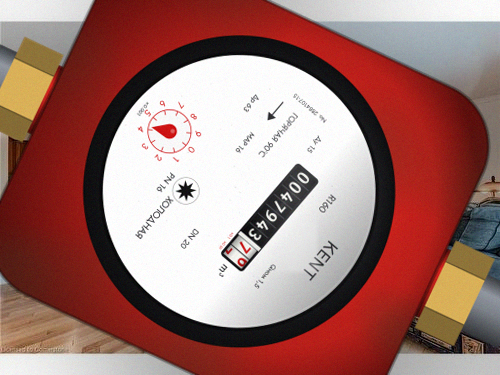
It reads value=47943.764 unit=m³
